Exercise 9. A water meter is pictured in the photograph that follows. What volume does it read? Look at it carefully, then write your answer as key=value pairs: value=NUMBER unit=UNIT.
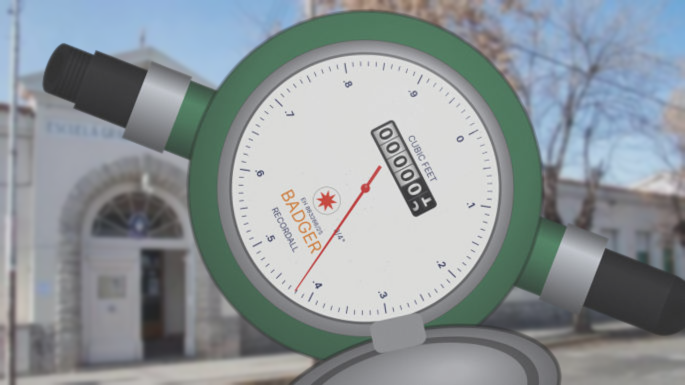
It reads value=1.42 unit=ft³
